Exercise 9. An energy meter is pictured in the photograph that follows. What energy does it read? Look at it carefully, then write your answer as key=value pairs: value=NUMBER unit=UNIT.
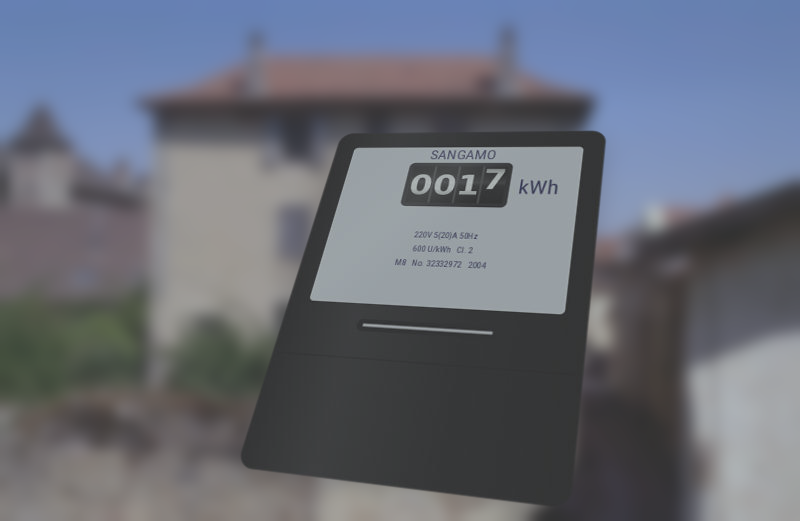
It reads value=17 unit=kWh
